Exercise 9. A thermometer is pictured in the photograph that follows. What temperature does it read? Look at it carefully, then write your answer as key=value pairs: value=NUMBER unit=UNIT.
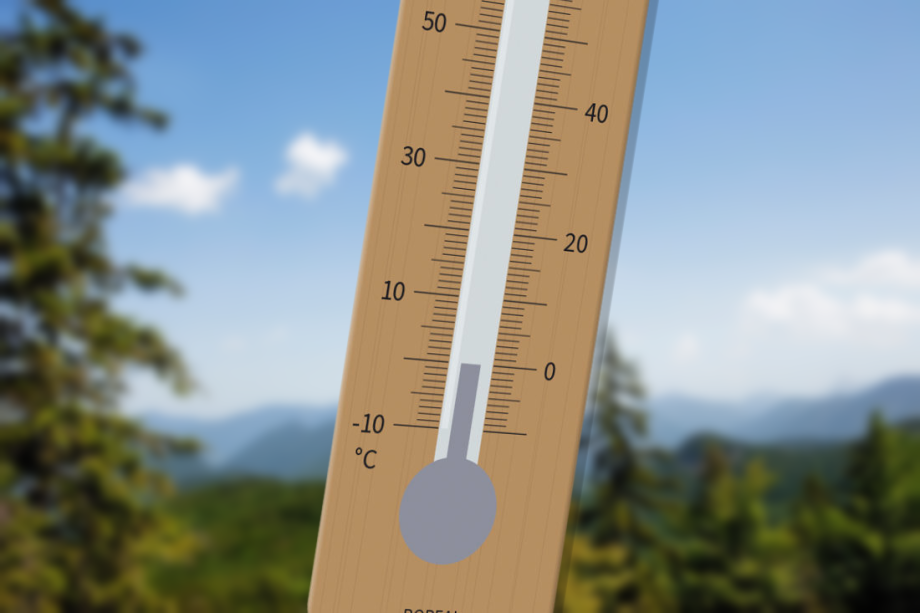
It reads value=0 unit=°C
